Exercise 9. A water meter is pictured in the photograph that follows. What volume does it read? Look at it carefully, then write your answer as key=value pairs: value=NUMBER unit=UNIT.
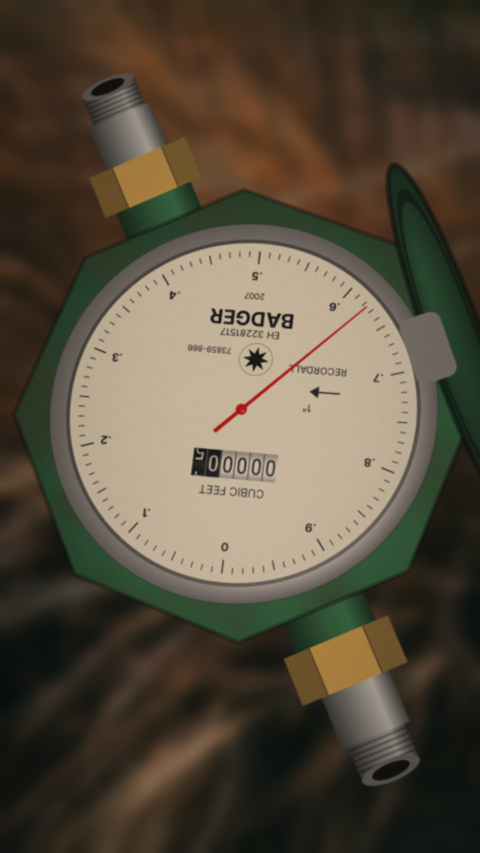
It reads value=4.62 unit=ft³
